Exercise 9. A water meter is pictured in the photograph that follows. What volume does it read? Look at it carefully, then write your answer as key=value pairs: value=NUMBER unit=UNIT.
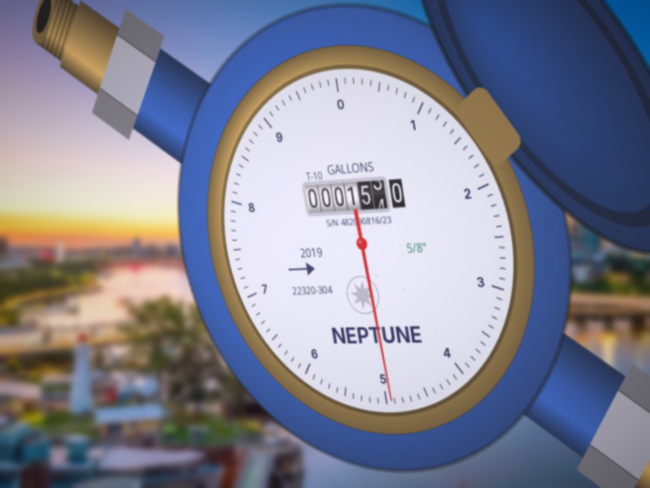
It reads value=1534.9 unit=gal
